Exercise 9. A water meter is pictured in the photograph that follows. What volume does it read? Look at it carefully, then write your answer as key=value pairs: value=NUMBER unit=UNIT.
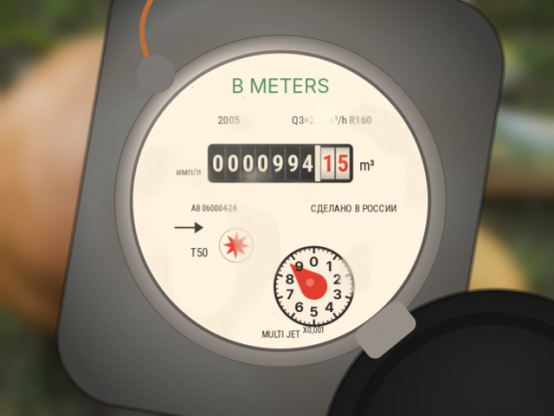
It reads value=994.158 unit=m³
